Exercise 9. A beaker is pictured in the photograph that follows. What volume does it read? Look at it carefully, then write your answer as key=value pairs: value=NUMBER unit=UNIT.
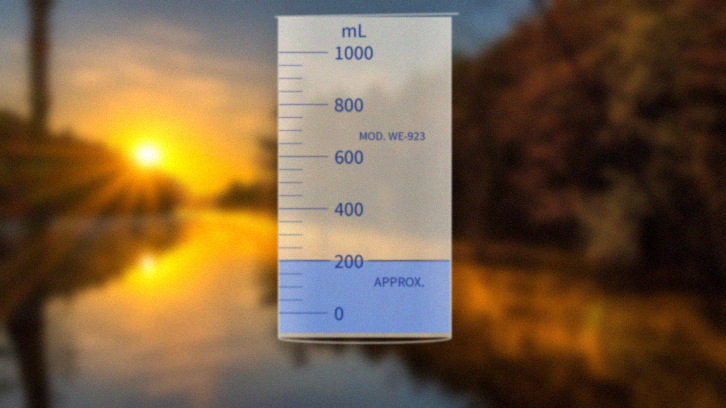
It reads value=200 unit=mL
